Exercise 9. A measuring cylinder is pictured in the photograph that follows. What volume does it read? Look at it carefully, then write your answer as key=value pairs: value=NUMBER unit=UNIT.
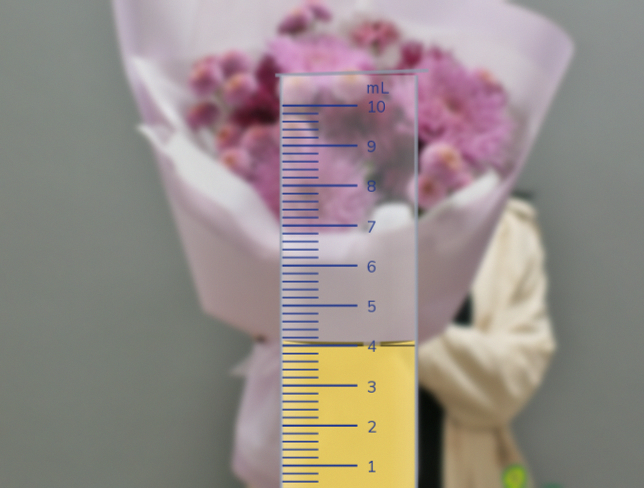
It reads value=4 unit=mL
